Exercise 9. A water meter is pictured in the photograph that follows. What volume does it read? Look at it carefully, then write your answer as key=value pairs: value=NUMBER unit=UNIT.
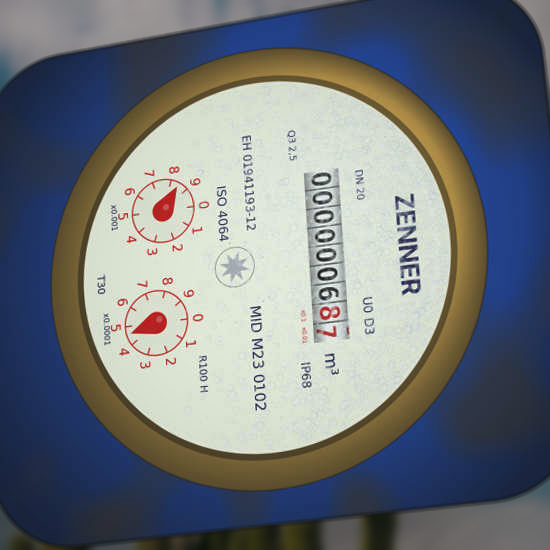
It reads value=6.8684 unit=m³
